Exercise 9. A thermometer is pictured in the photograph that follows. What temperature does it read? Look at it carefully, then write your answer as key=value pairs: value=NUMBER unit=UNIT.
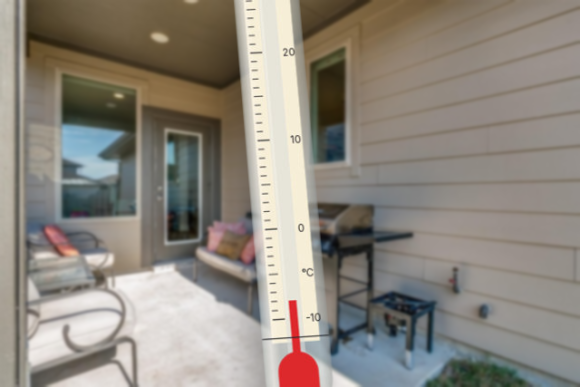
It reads value=-8 unit=°C
